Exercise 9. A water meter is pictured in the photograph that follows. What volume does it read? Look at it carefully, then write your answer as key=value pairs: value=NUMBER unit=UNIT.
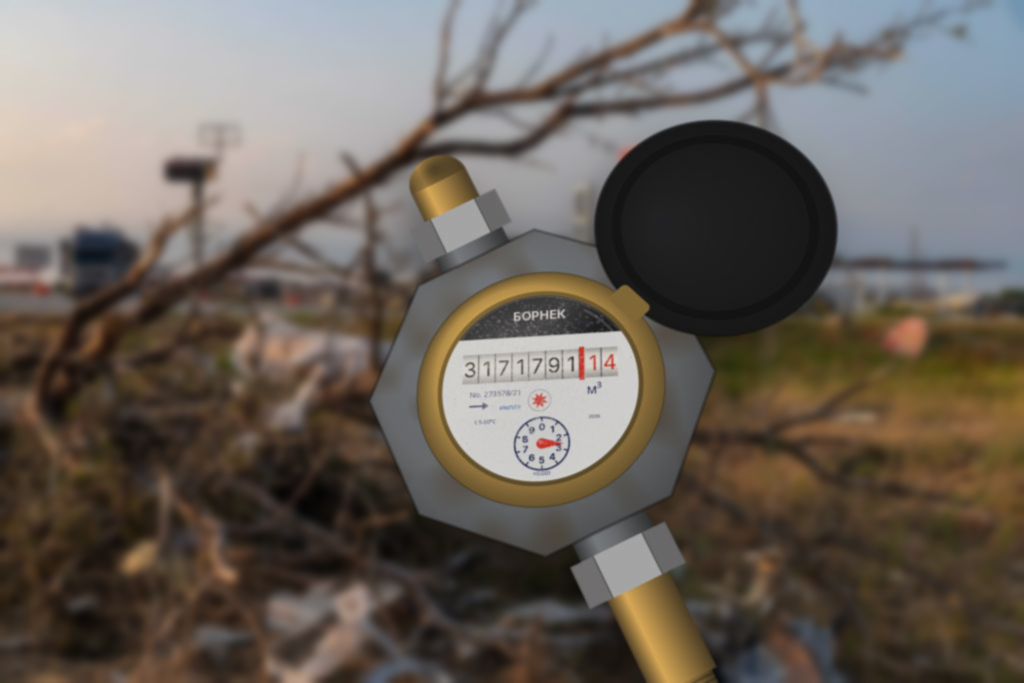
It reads value=3171791.142 unit=m³
